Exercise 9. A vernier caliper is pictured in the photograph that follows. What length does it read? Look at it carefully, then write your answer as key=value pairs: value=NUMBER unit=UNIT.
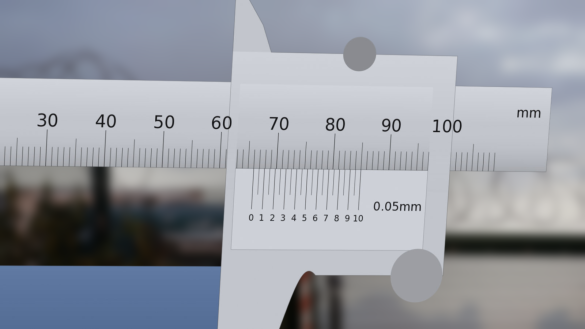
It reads value=66.0 unit=mm
